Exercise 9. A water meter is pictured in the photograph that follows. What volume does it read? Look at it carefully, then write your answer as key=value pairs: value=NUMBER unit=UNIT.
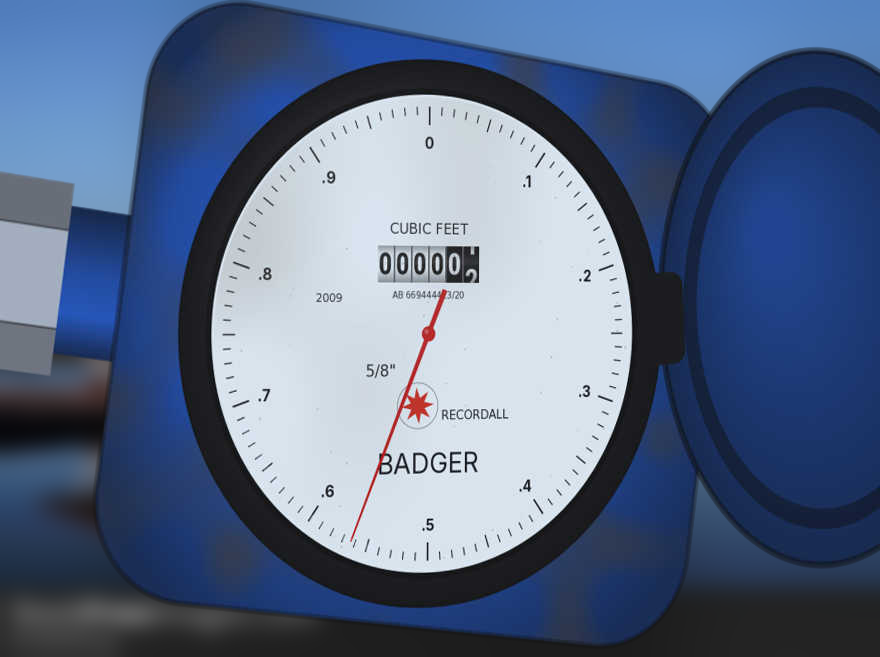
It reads value=1.56 unit=ft³
